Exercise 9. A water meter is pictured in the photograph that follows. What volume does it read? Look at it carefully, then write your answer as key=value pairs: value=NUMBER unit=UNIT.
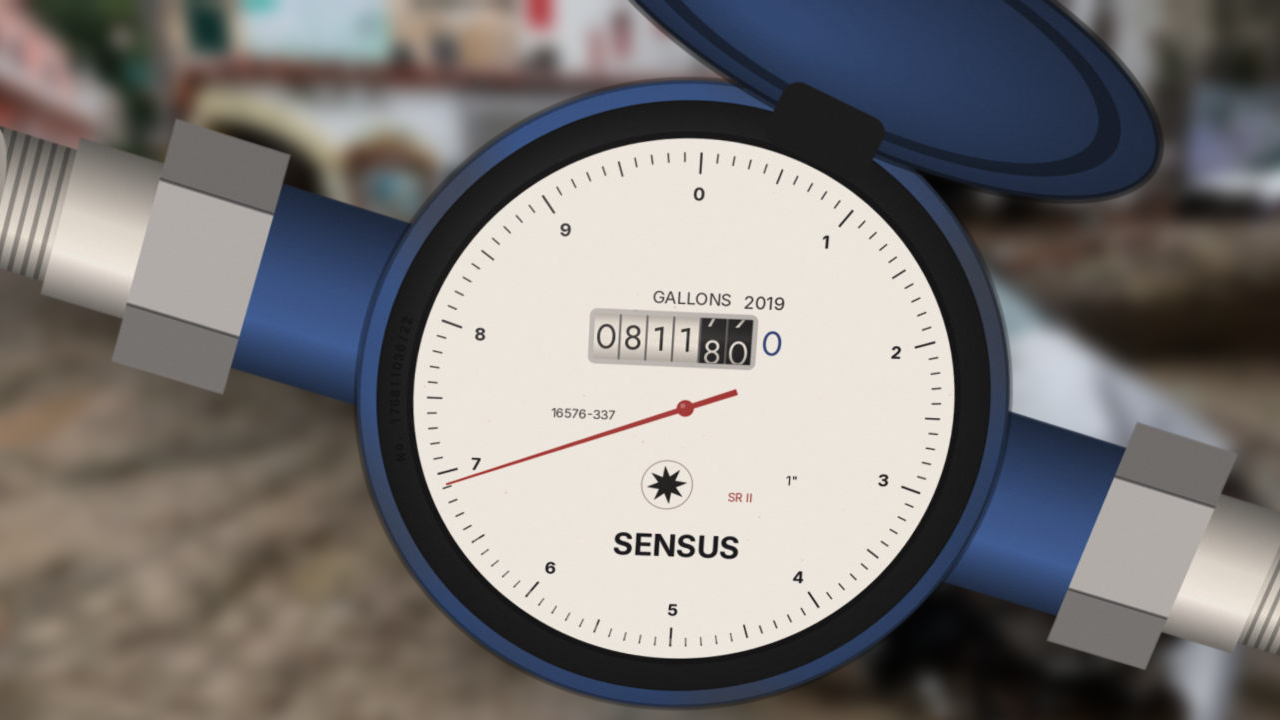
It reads value=811796.9 unit=gal
